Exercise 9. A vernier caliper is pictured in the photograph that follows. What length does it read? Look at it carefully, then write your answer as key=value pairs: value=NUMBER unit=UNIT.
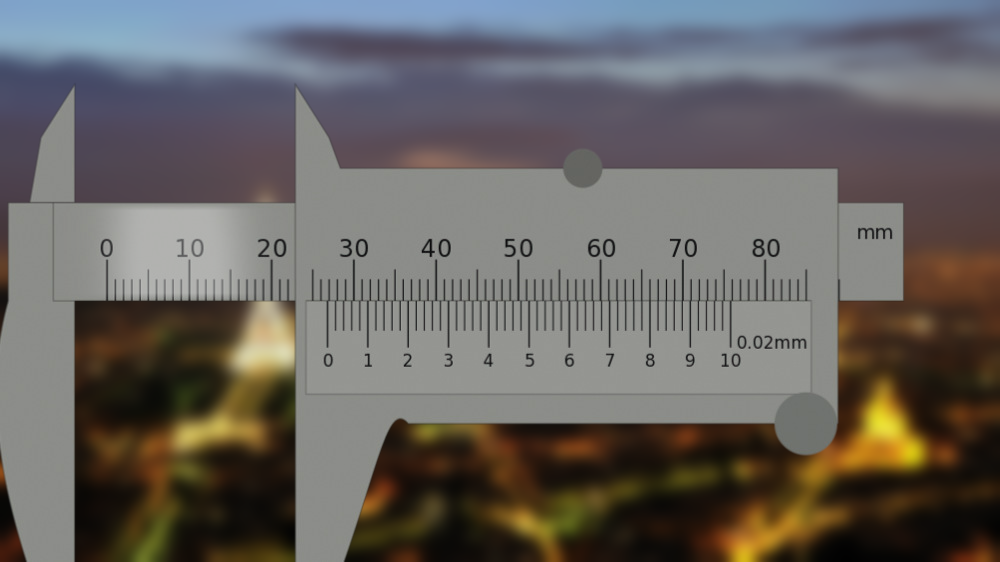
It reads value=26.8 unit=mm
